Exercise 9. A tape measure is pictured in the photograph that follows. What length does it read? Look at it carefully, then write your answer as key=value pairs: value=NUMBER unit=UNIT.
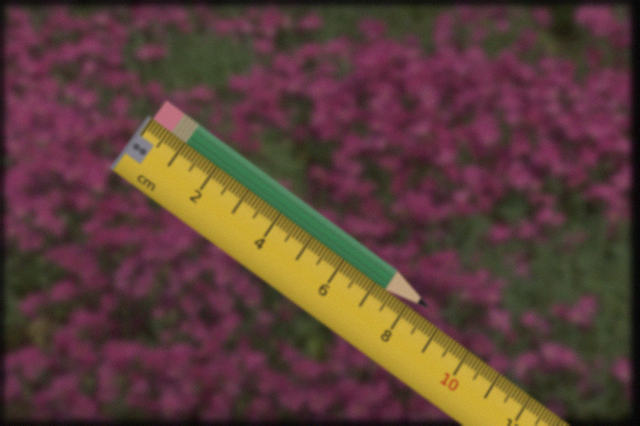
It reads value=8.5 unit=cm
